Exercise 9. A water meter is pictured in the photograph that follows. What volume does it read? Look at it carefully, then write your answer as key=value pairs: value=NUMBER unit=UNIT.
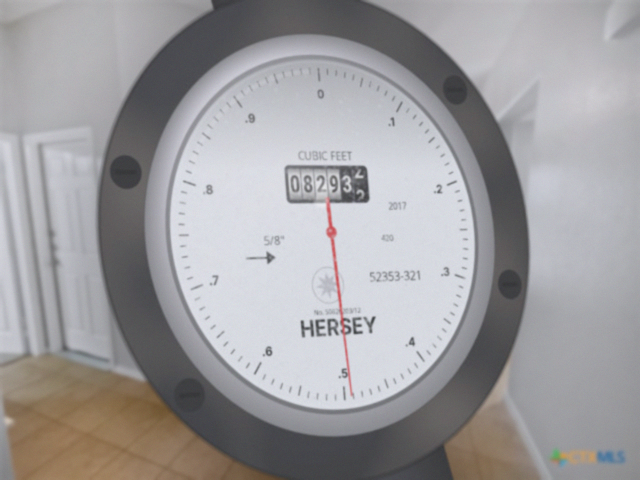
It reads value=82932.49 unit=ft³
